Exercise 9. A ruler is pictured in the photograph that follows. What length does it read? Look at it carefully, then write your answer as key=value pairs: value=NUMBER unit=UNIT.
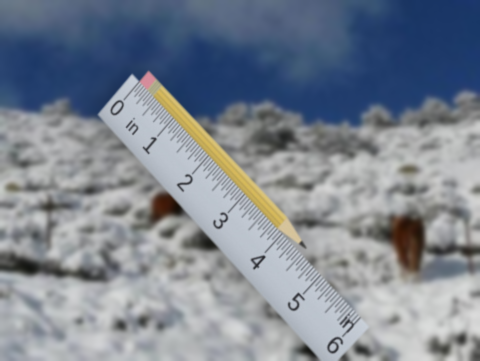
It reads value=4.5 unit=in
